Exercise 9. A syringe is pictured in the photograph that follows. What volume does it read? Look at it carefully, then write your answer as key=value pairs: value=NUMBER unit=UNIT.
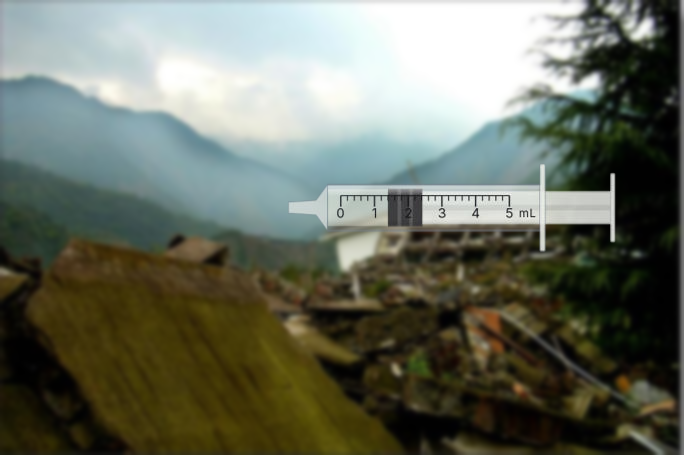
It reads value=1.4 unit=mL
